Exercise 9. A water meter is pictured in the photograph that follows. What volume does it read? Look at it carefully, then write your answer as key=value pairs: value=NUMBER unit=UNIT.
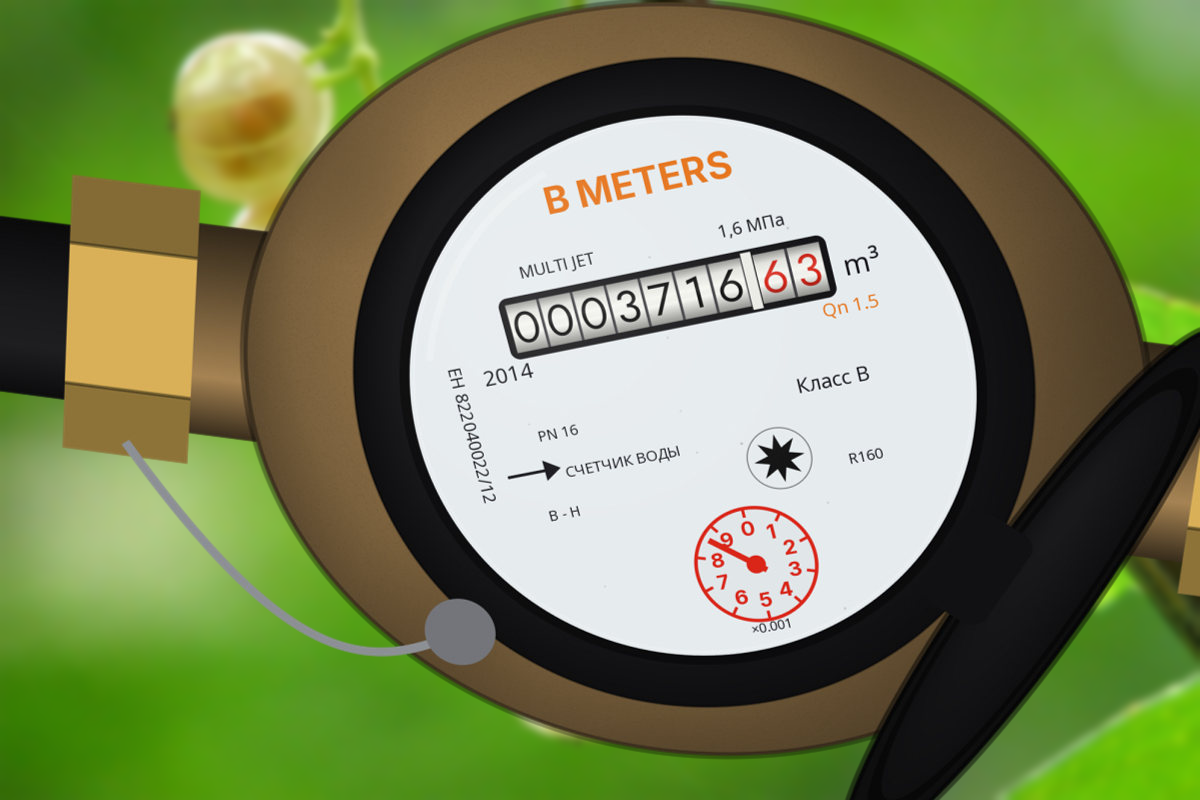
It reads value=3716.638 unit=m³
